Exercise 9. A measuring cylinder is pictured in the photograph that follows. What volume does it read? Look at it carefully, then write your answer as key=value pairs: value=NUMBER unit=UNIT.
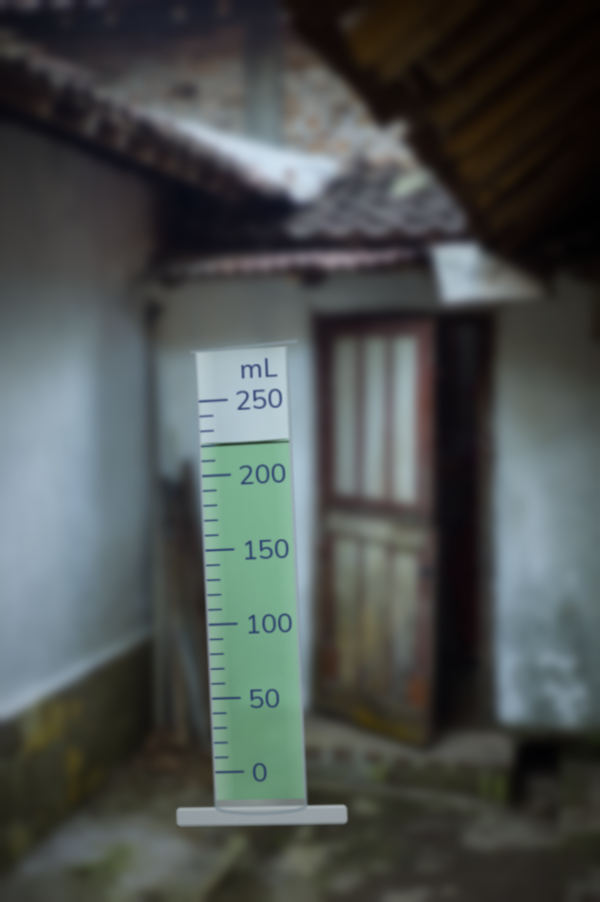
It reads value=220 unit=mL
